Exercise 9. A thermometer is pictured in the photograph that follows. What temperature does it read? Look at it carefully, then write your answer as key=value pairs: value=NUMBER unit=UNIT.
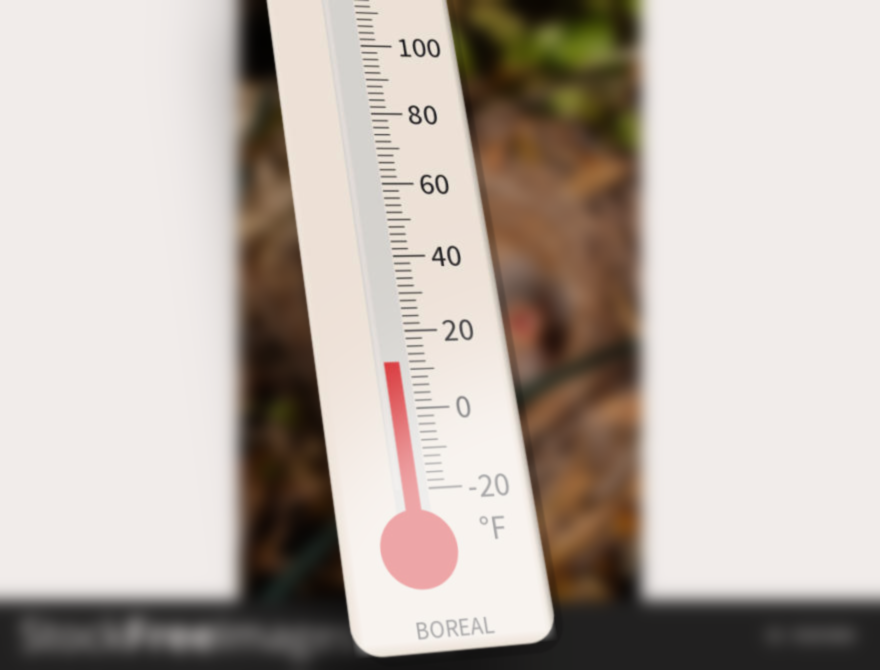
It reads value=12 unit=°F
